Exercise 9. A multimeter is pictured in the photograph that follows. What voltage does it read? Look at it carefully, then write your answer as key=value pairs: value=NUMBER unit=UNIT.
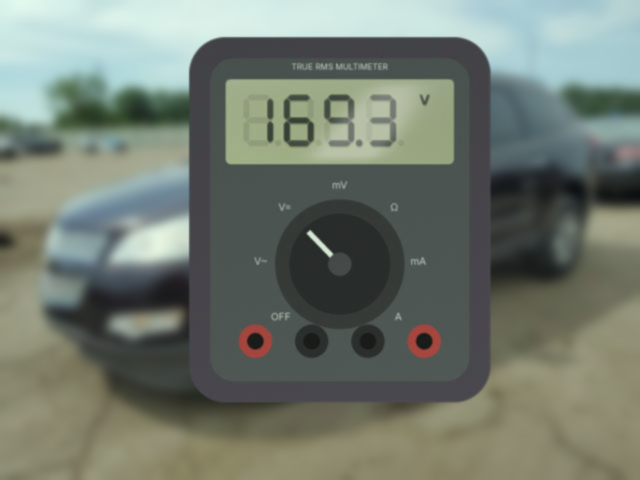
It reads value=169.3 unit=V
